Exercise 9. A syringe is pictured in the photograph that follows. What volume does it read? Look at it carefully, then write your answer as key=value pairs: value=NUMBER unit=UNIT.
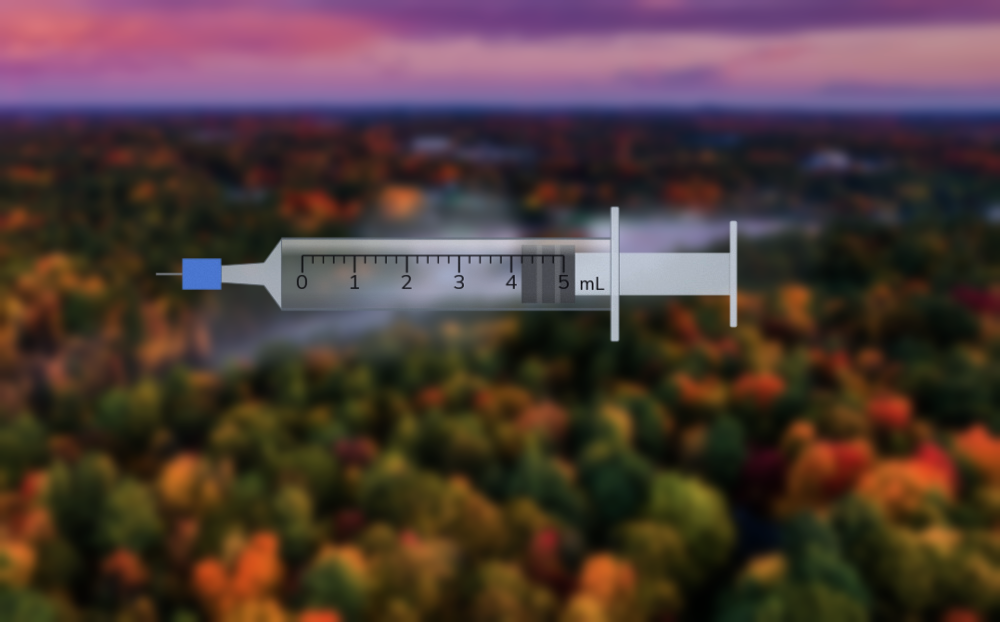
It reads value=4.2 unit=mL
